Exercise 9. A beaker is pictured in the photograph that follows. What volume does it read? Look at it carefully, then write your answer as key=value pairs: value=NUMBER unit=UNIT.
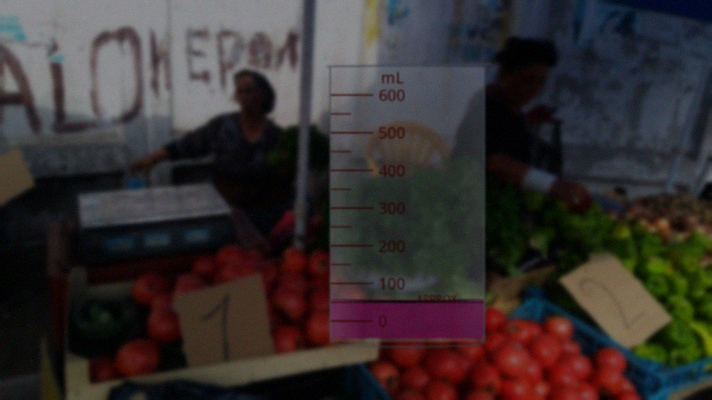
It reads value=50 unit=mL
